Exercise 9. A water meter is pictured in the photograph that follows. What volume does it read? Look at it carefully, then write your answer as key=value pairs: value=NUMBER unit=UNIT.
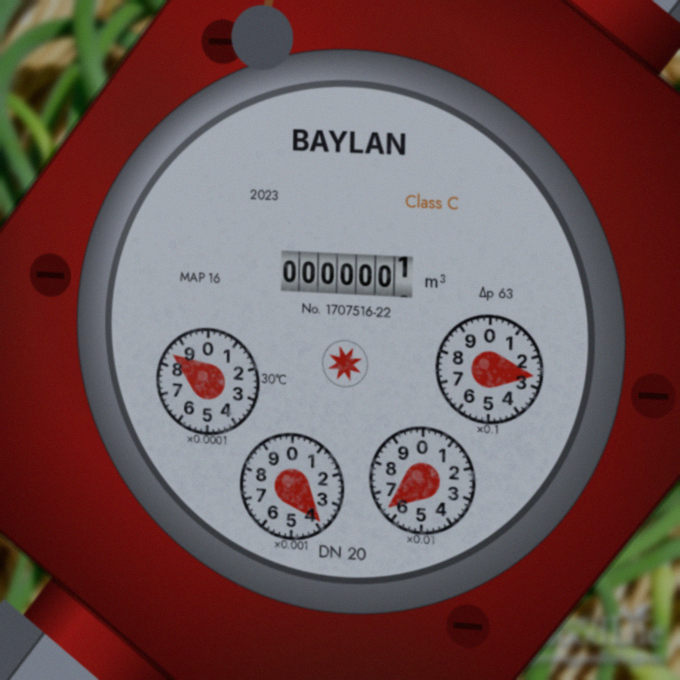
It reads value=1.2638 unit=m³
